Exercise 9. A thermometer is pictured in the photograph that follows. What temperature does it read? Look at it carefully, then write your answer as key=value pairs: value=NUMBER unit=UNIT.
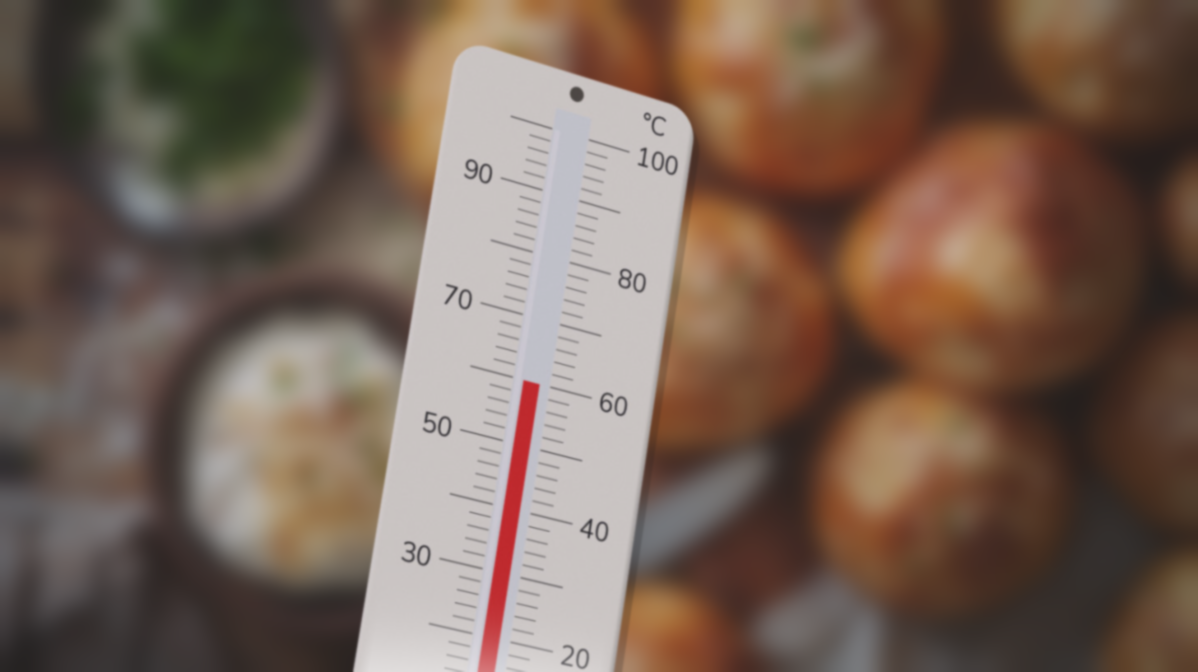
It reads value=60 unit=°C
